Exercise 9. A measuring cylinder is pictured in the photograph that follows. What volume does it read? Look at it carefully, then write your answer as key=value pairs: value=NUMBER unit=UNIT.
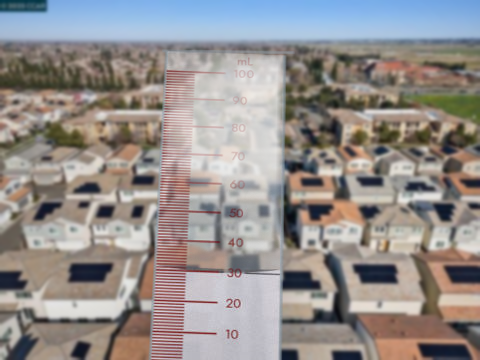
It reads value=30 unit=mL
